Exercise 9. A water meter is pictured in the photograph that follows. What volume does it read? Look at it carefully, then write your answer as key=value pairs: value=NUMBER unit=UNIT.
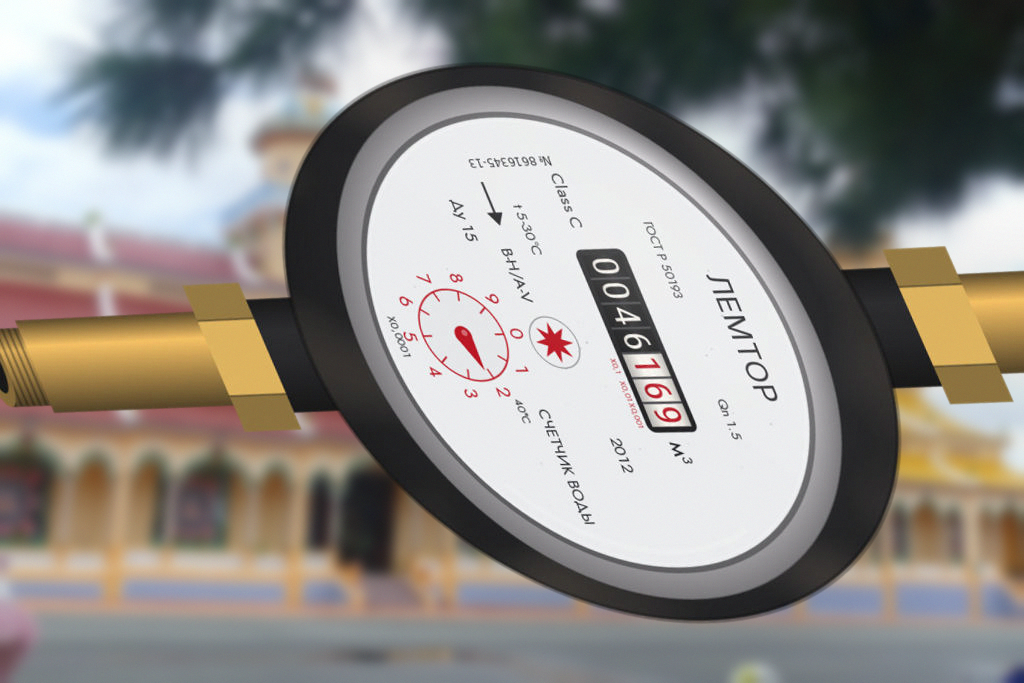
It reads value=46.1692 unit=m³
